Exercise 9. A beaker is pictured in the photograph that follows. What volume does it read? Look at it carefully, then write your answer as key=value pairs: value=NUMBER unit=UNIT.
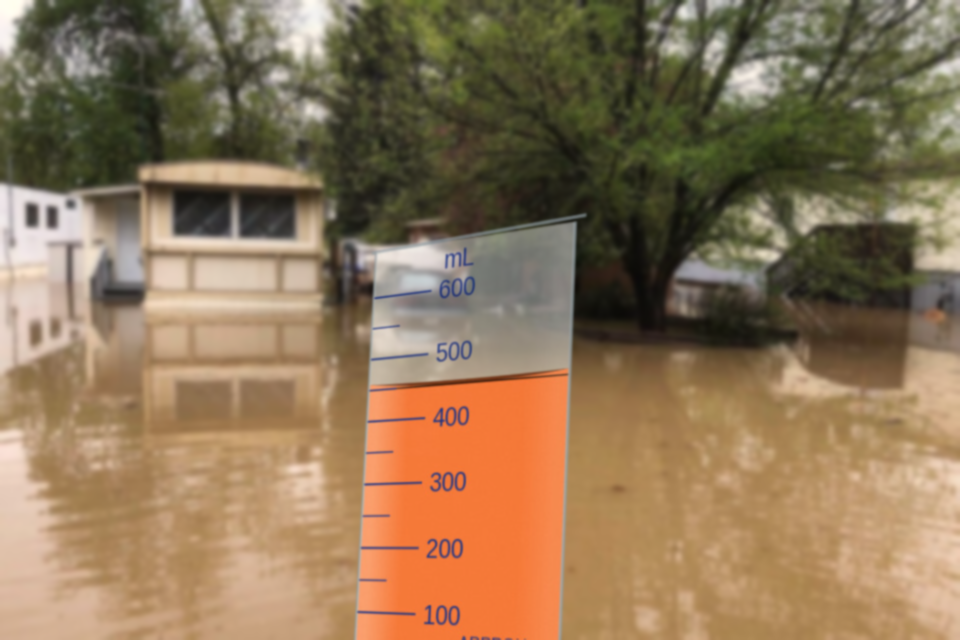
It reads value=450 unit=mL
